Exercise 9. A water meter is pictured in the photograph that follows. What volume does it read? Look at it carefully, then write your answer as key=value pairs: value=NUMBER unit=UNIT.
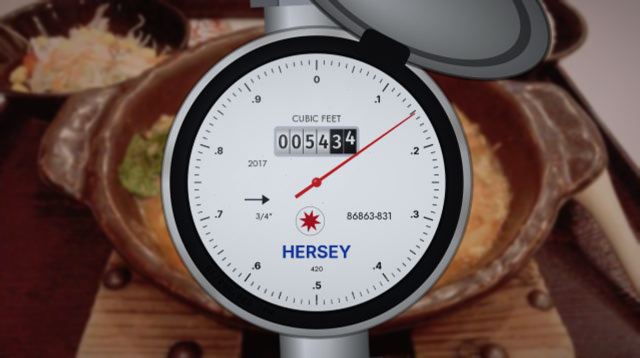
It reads value=5434.15 unit=ft³
